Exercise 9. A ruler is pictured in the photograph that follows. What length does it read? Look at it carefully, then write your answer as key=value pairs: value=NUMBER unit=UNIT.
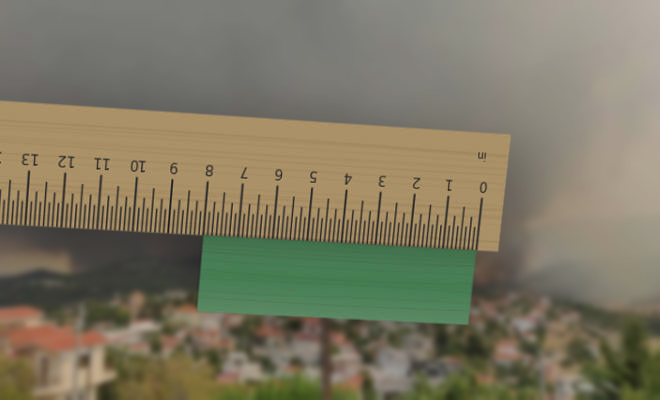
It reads value=8 unit=in
